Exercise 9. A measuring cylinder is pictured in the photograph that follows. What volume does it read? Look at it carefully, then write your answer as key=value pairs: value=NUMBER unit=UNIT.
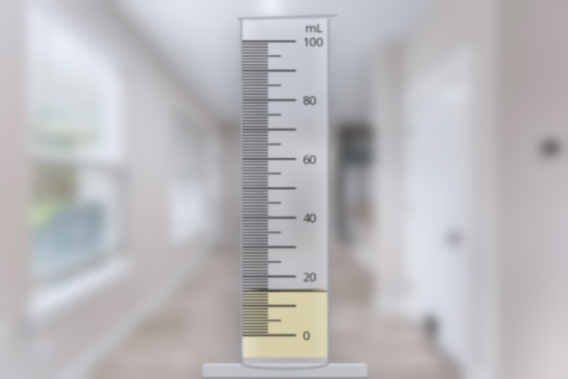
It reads value=15 unit=mL
